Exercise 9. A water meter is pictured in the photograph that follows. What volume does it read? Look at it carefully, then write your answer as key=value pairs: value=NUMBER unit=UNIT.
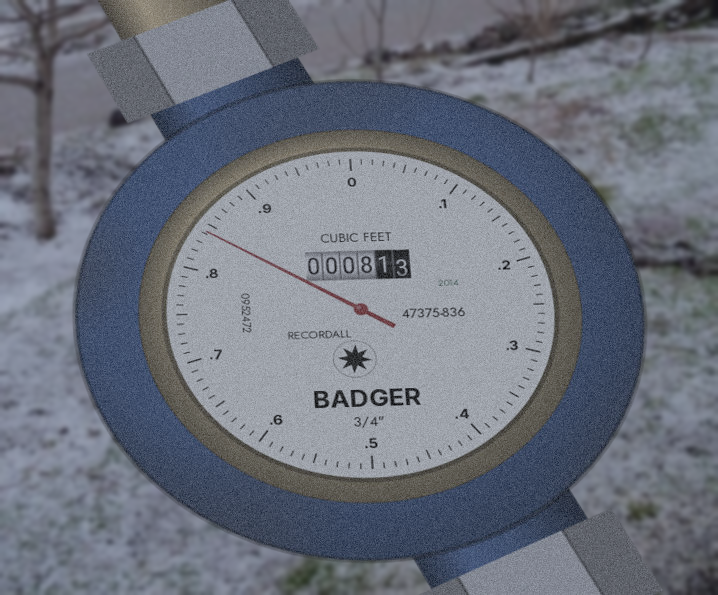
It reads value=812.84 unit=ft³
